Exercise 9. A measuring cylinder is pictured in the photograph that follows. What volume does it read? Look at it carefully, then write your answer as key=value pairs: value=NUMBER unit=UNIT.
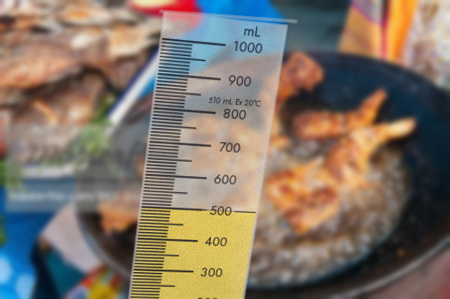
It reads value=500 unit=mL
